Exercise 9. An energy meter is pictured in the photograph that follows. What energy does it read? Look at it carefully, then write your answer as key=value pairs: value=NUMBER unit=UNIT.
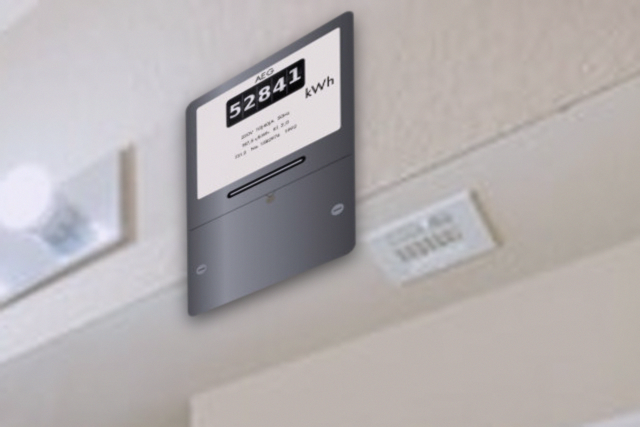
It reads value=52841 unit=kWh
